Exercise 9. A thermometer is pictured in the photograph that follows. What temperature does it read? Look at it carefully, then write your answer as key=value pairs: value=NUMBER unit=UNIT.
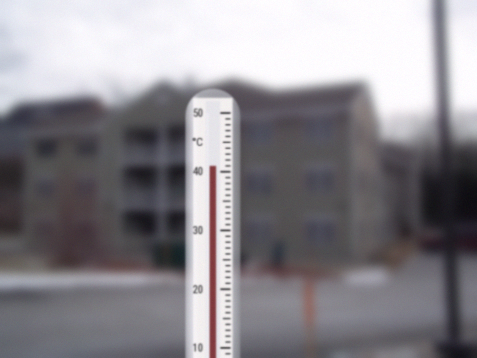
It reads value=41 unit=°C
